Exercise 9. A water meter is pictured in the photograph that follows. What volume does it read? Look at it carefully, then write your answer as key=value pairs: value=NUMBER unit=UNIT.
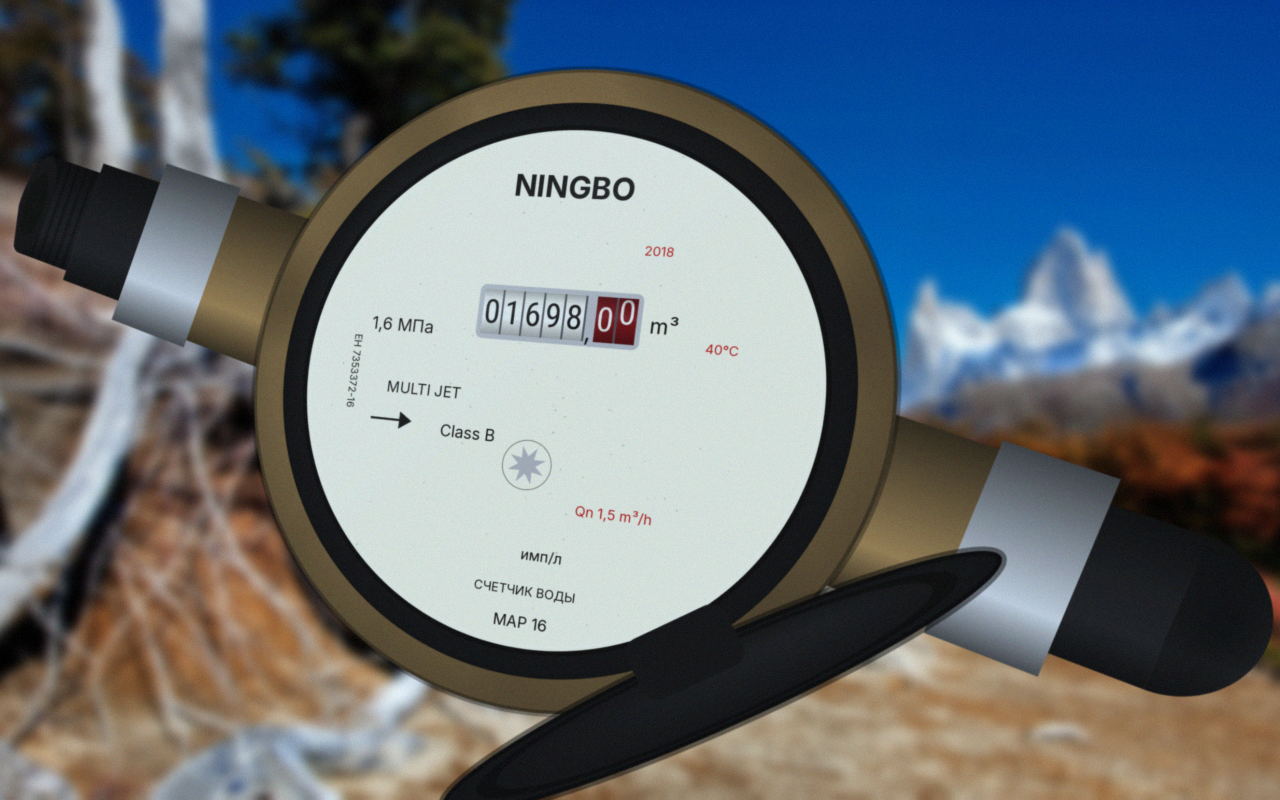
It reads value=1698.00 unit=m³
